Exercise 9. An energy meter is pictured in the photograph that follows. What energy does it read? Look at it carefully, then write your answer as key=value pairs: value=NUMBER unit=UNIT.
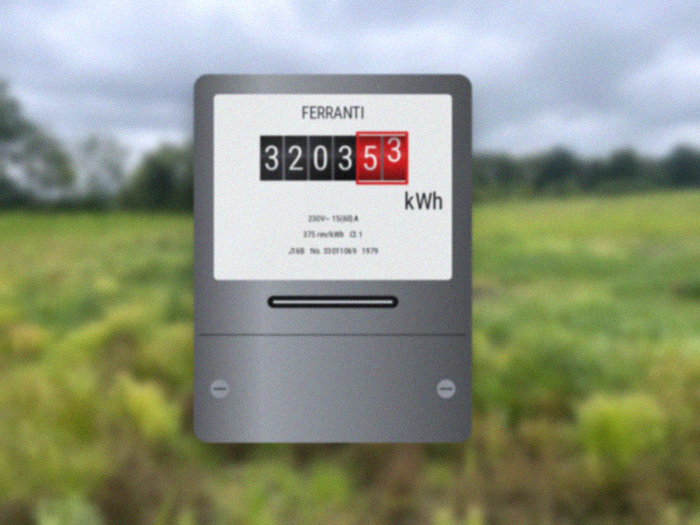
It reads value=3203.53 unit=kWh
